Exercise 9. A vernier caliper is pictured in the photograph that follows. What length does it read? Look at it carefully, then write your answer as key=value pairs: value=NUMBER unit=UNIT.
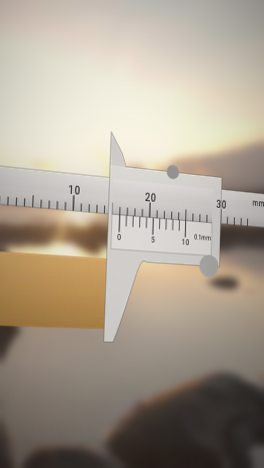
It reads value=16.0 unit=mm
